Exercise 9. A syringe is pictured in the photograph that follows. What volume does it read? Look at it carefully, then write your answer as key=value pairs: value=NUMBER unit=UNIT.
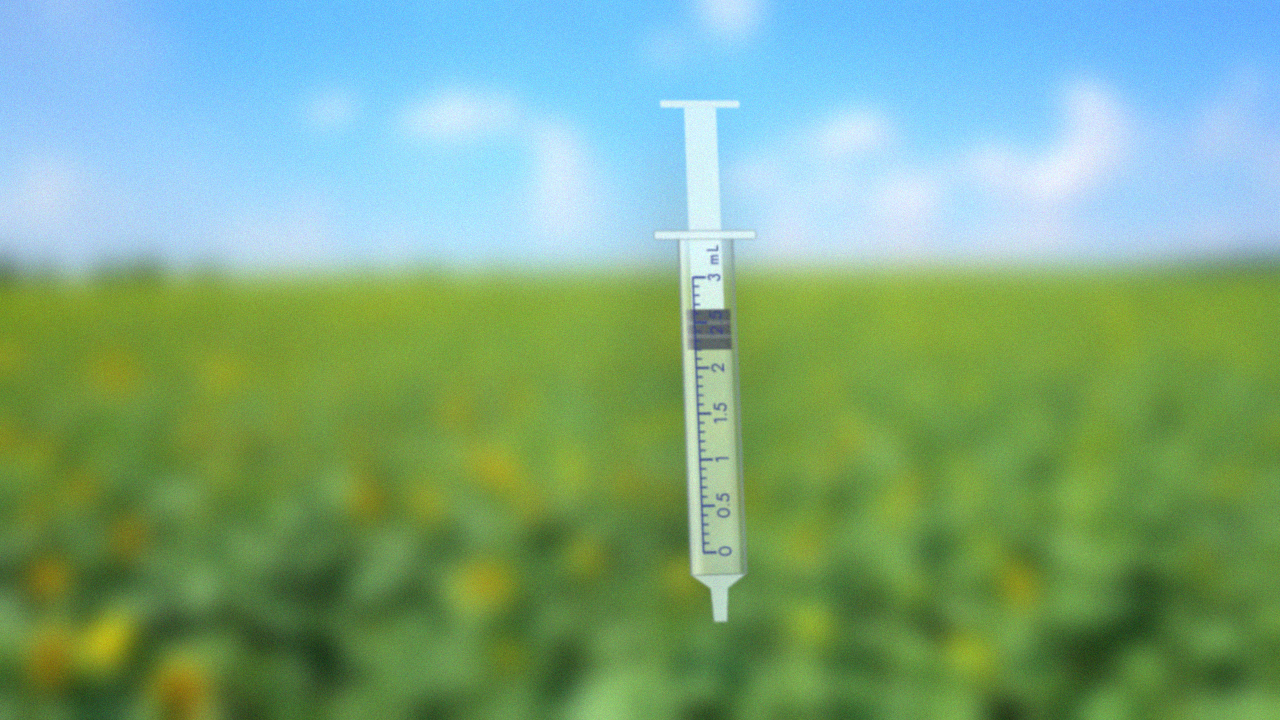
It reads value=2.2 unit=mL
